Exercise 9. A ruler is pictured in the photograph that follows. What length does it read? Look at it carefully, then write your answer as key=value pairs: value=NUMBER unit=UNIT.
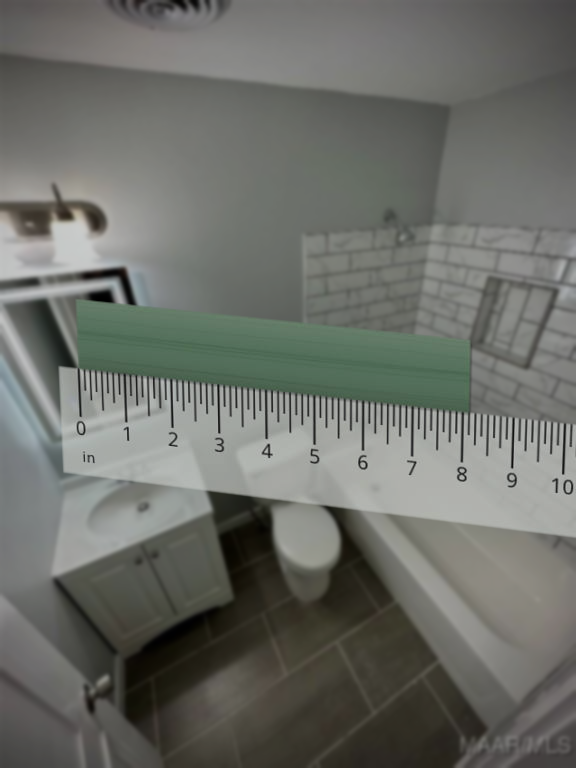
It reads value=8.125 unit=in
